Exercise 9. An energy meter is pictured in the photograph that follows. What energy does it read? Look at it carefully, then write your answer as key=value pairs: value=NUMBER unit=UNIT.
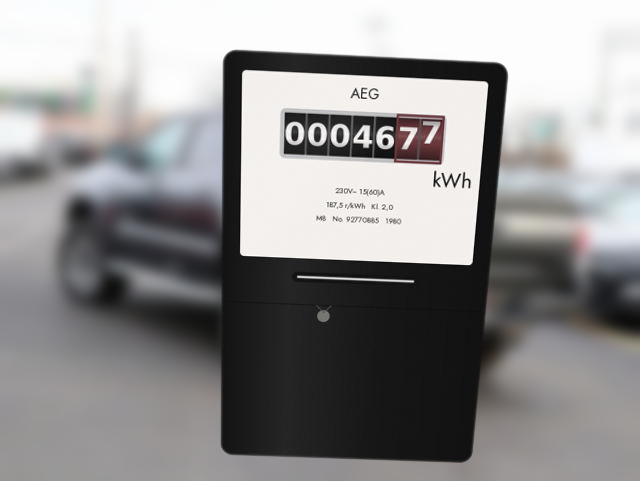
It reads value=46.77 unit=kWh
